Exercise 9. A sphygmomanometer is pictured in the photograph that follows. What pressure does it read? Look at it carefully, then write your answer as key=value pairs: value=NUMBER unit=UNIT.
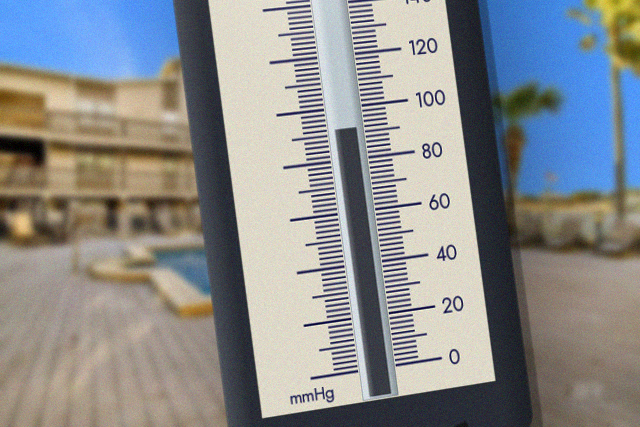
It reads value=92 unit=mmHg
